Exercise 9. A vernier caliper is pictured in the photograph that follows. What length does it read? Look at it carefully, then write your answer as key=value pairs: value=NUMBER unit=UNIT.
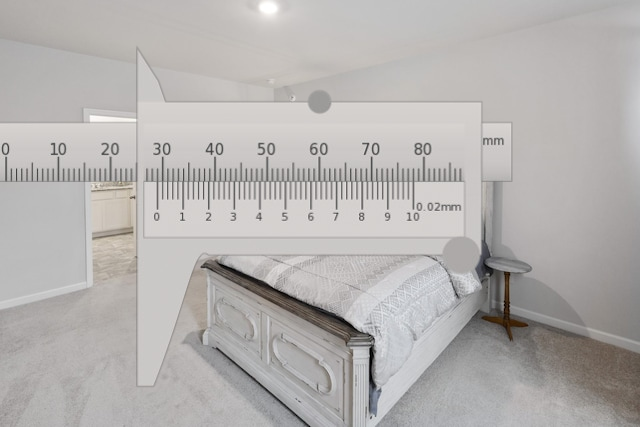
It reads value=29.0 unit=mm
